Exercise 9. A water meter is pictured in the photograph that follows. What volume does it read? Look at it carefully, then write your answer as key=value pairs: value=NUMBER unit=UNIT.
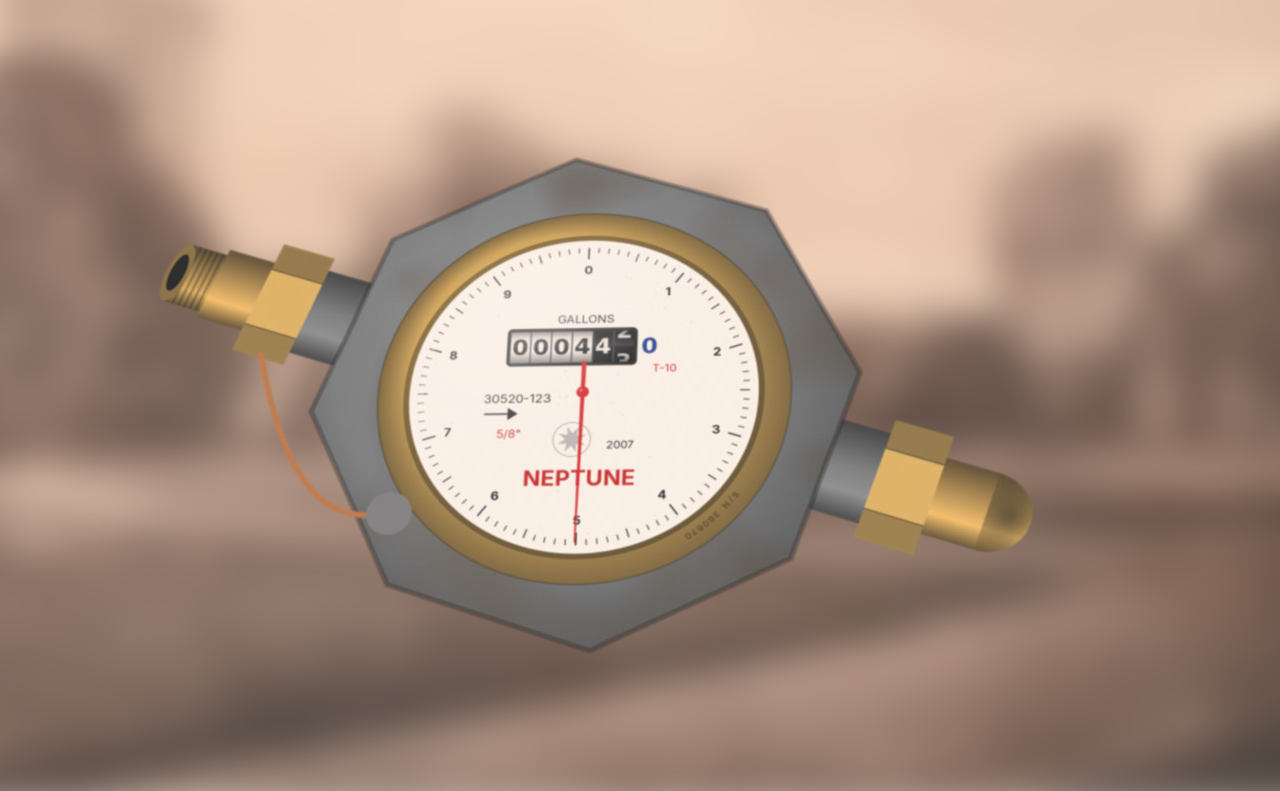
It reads value=4425.0 unit=gal
